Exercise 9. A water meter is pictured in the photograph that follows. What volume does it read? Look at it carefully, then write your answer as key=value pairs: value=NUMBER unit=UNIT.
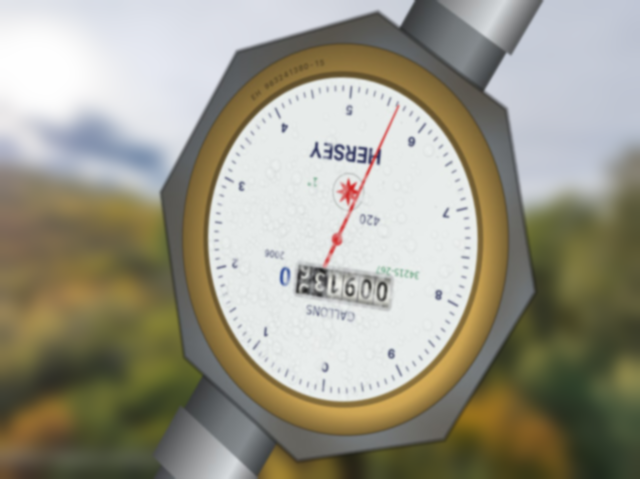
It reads value=91355.6 unit=gal
